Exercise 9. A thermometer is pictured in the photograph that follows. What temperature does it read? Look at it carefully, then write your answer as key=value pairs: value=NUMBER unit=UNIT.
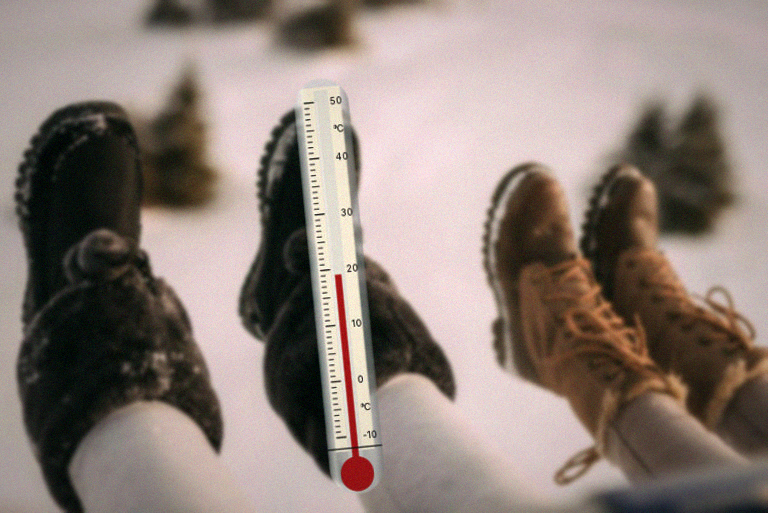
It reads value=19 unit=°C
